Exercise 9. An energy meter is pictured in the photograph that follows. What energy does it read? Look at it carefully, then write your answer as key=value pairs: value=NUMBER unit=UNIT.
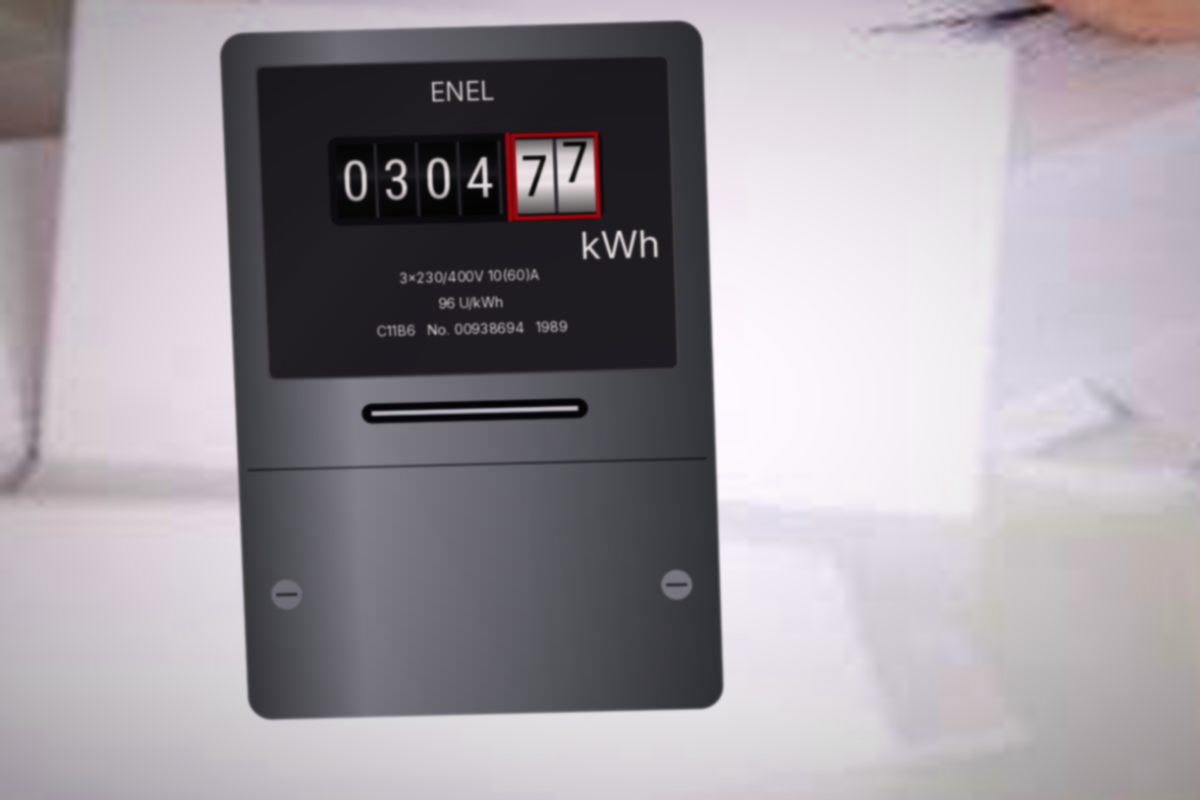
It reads value=304.77 unit=kWh
